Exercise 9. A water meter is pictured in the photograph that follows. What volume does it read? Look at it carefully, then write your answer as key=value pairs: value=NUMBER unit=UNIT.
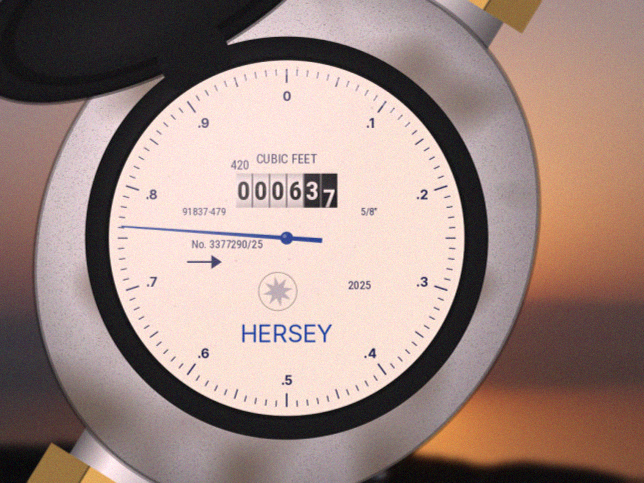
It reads value=636.76 unit=ft³
